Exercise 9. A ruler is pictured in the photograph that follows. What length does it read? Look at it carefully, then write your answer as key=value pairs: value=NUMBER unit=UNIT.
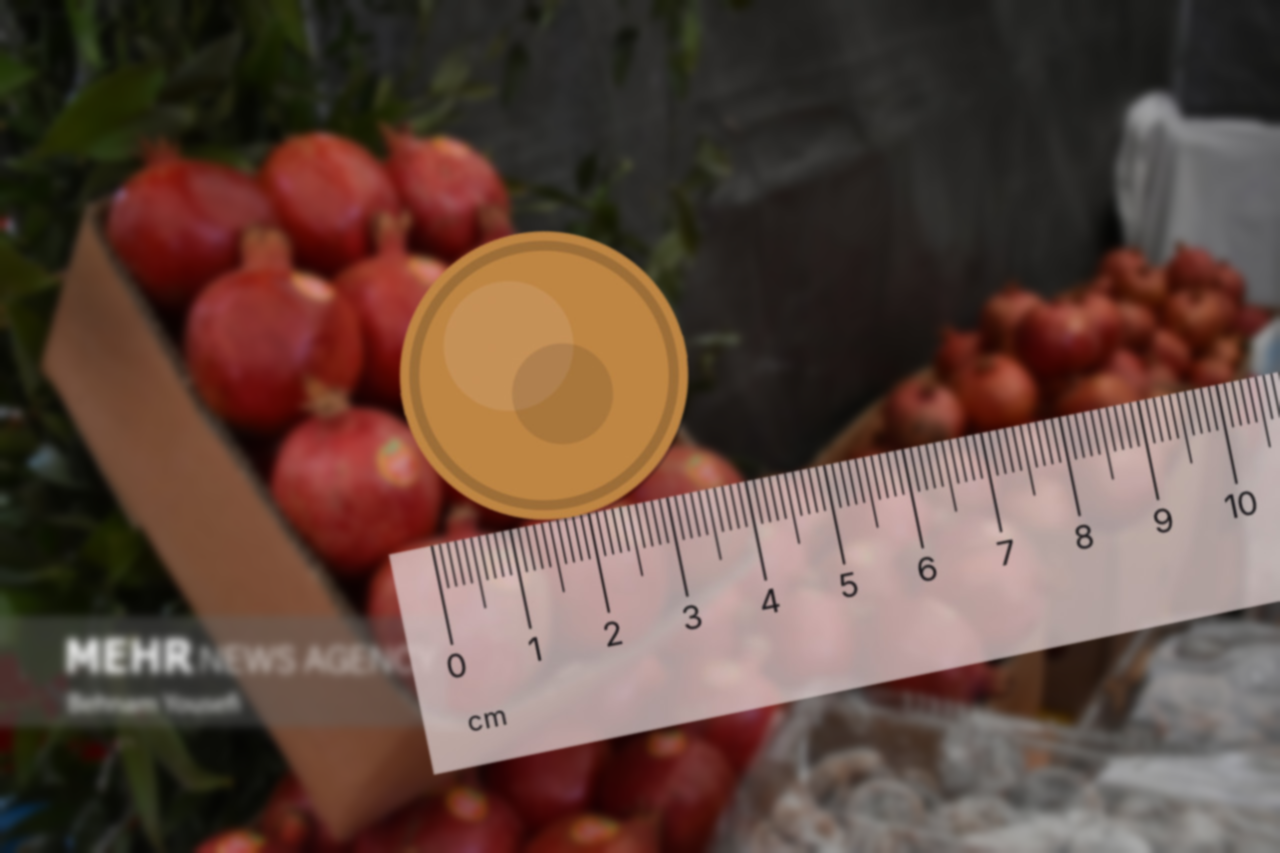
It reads value=3.6 unit=cm
